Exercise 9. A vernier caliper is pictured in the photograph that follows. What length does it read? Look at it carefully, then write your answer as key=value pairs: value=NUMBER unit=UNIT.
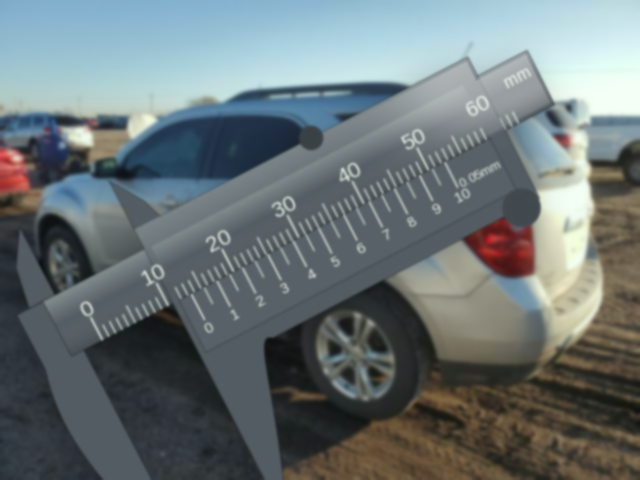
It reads value=13.5 unit=mm
